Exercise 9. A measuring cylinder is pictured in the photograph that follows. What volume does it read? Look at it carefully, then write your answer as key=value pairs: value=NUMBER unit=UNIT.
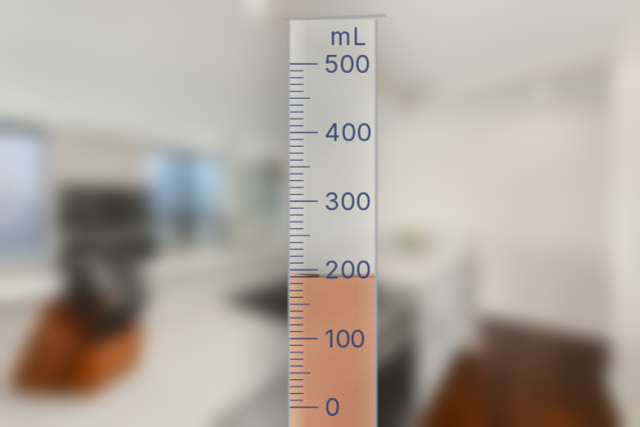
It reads value=190 unit=mL
